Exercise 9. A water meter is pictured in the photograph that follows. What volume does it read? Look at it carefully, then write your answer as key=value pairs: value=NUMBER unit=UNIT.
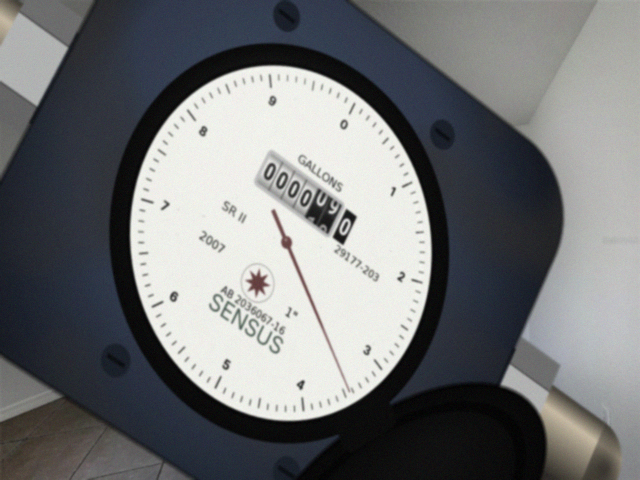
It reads value=93.4 unit=gal
